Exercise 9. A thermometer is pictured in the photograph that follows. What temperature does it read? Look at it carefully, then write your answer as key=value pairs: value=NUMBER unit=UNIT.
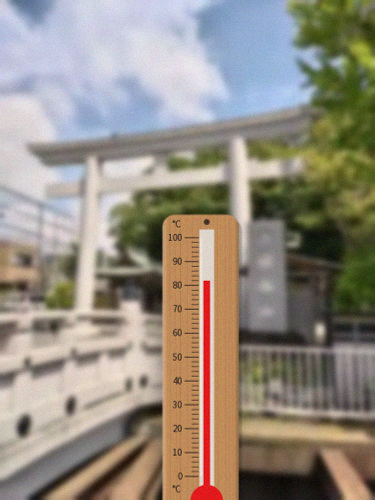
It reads value=82 unit=°C
